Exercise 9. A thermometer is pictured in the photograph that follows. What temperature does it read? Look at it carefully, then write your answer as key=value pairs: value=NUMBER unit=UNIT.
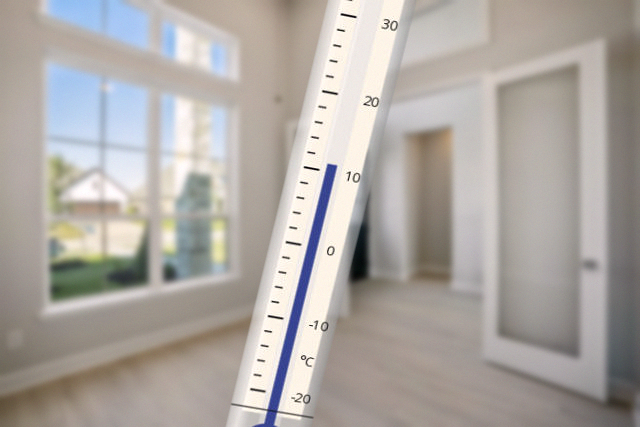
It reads value=11 unit=°C
